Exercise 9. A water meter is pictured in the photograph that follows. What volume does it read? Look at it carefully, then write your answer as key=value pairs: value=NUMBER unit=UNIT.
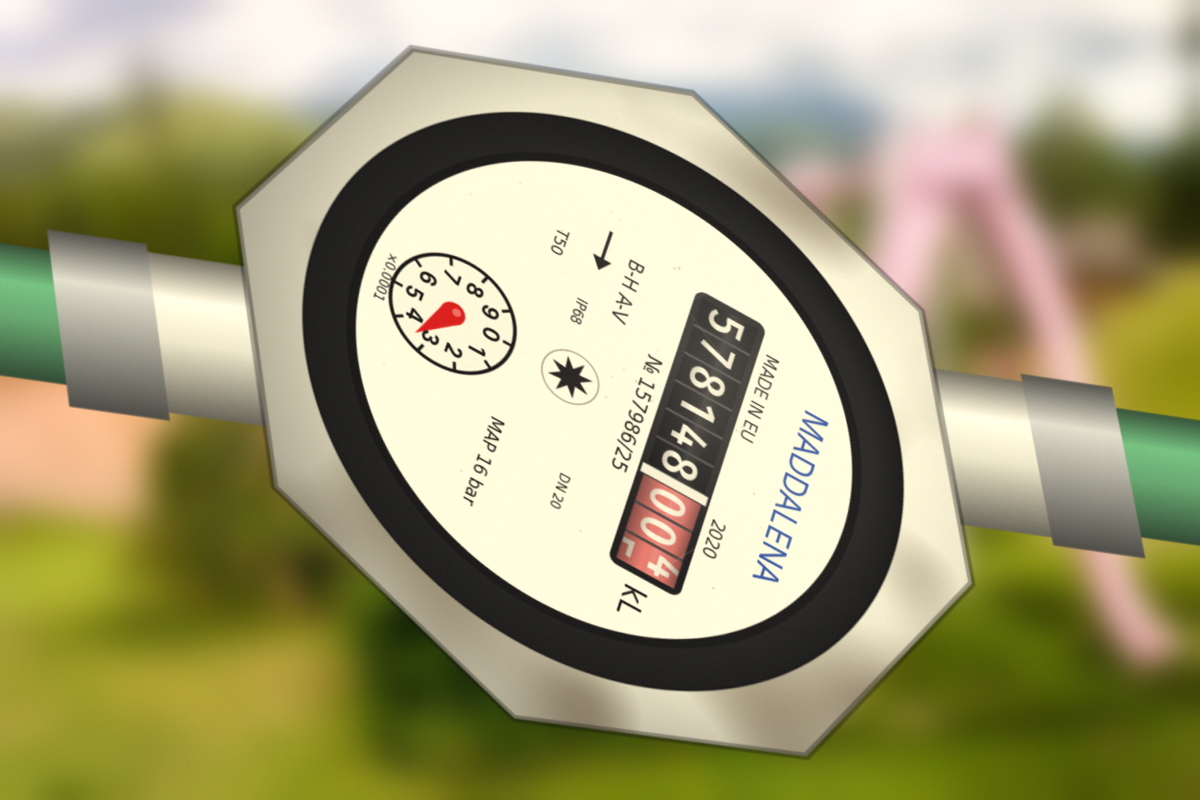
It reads value=578148.0043 unit=kL
